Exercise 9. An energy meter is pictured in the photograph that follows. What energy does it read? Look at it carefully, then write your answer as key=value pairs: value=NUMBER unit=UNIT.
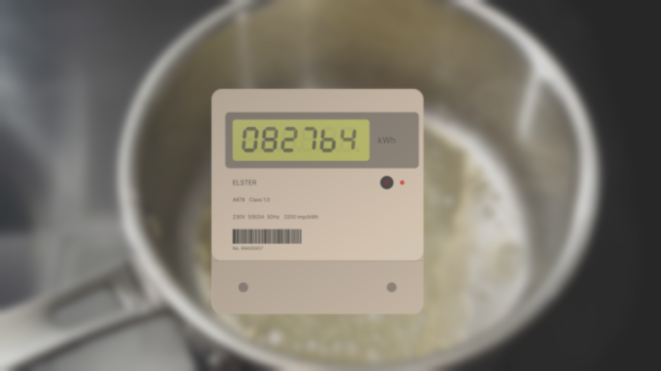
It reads value=82764 unit=kWh
